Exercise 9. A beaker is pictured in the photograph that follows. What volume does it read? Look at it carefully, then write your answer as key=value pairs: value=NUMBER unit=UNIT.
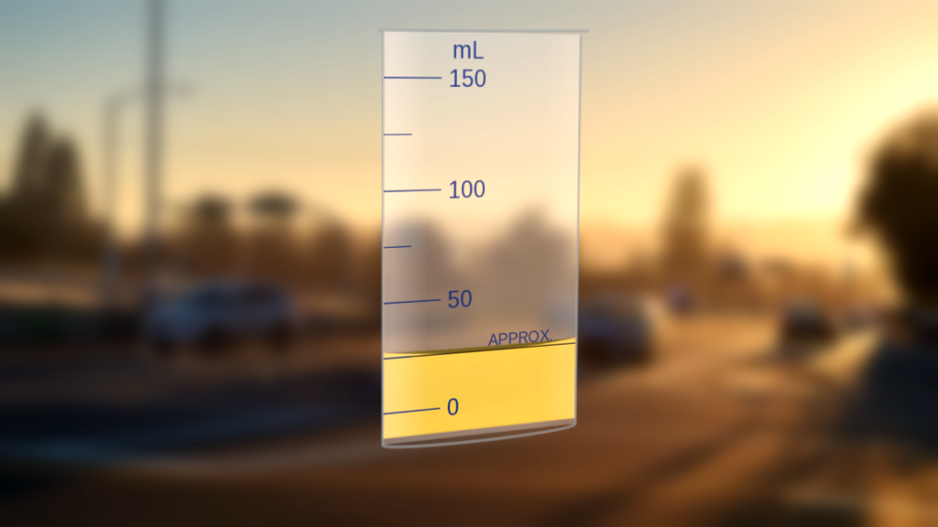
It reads value=25 unit=mL
